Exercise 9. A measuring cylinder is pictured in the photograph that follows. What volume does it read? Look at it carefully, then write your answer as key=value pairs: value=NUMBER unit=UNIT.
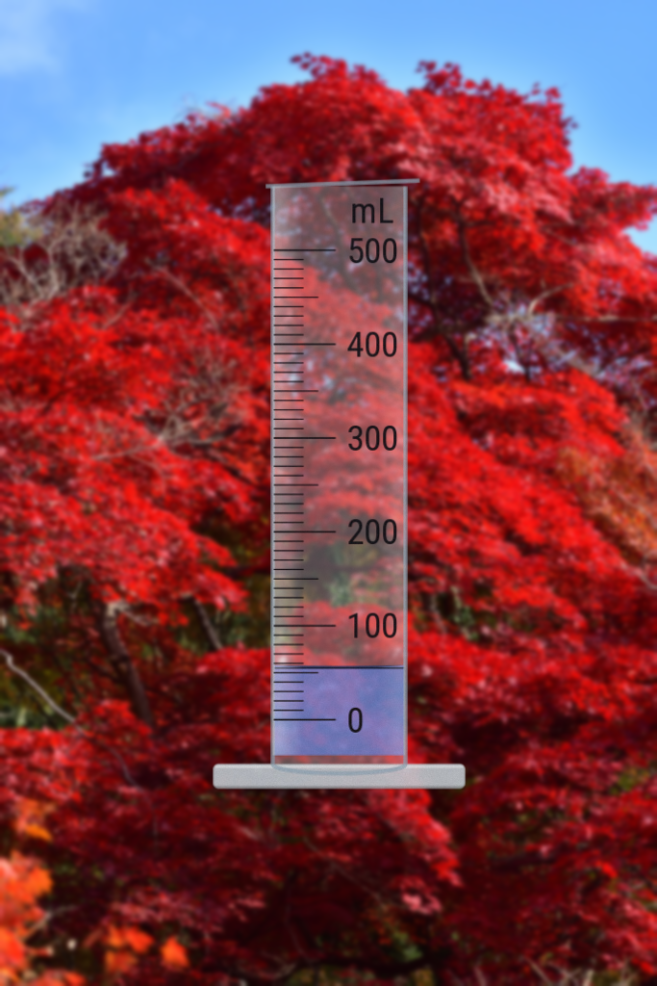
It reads value=55 unit=mL
